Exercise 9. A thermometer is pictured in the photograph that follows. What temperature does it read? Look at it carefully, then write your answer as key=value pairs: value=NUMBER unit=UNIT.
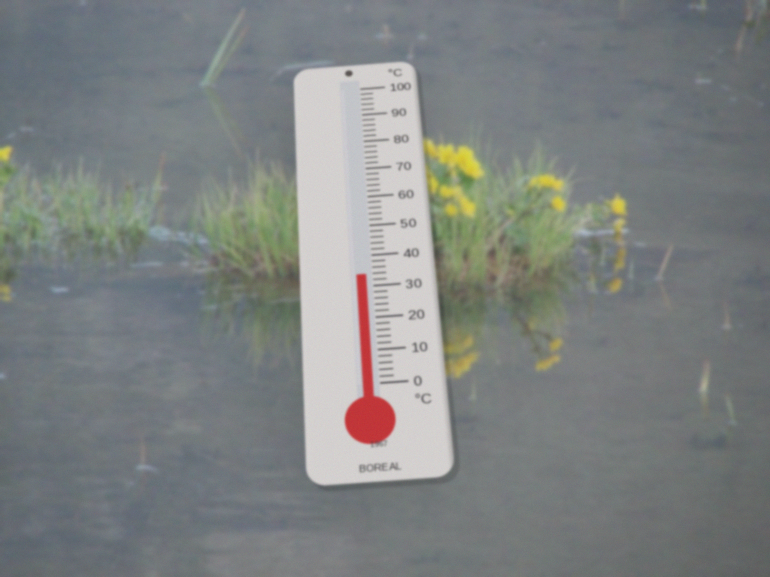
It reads value=34 unit=°C
